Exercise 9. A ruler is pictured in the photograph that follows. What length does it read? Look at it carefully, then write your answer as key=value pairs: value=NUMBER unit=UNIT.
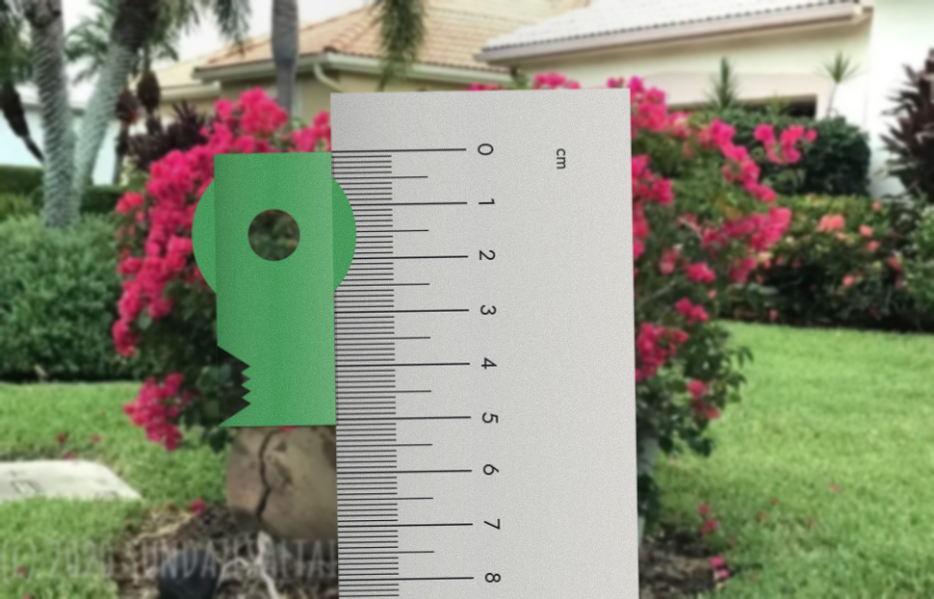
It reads value=5.1 unit=cm
